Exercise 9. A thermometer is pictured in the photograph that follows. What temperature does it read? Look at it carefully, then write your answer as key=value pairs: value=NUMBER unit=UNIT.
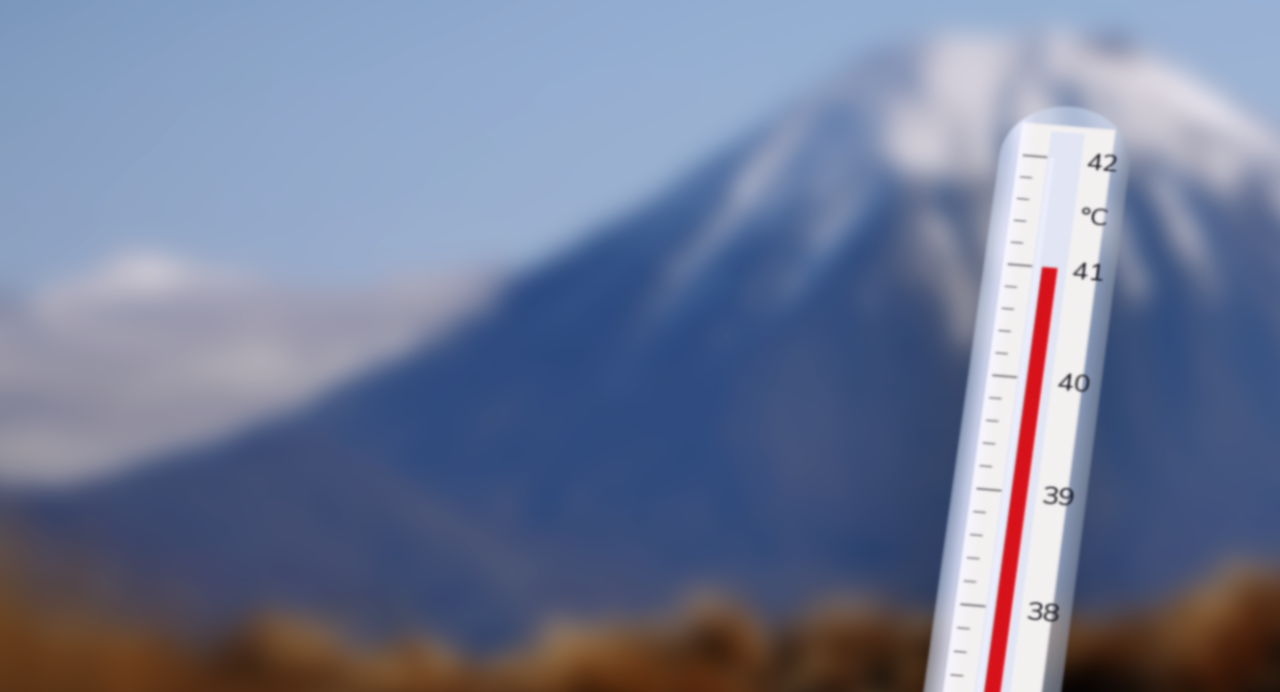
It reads value=41 unit=°C
